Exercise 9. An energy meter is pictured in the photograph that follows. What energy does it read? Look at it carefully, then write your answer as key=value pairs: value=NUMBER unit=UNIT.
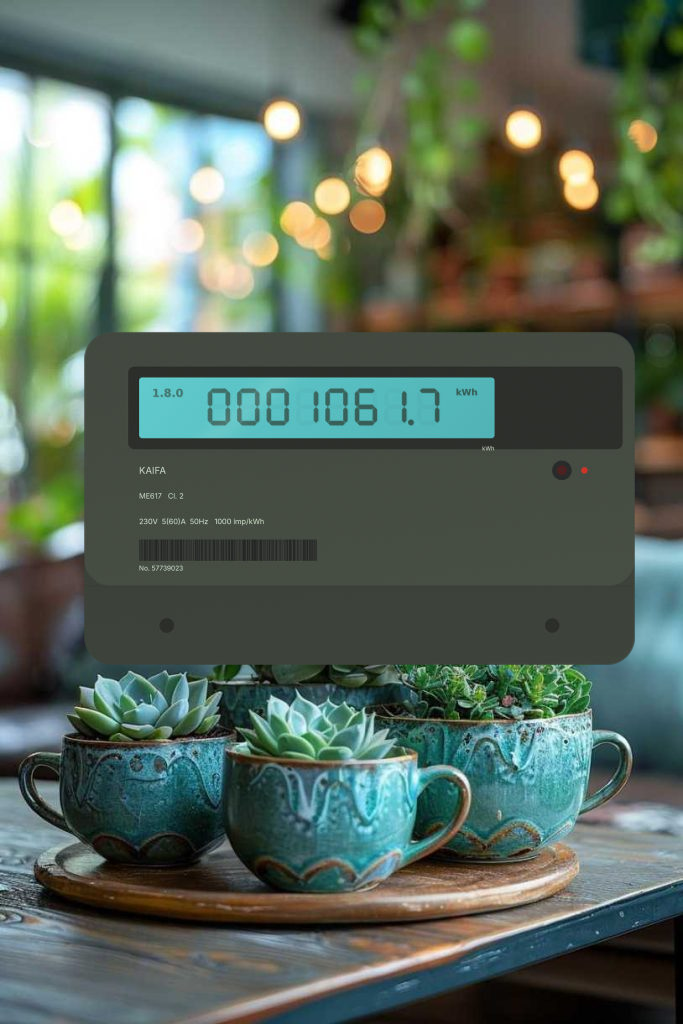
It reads value=1061.7 unit=kWh
